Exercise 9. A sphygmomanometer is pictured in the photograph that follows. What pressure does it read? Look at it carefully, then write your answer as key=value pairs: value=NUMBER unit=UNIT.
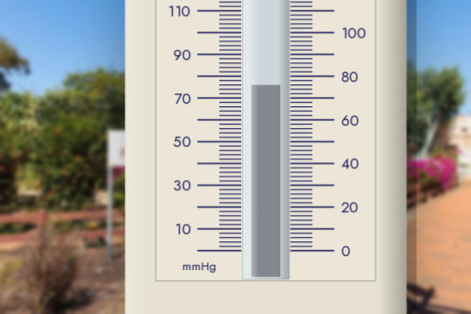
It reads value=76 unit=mmHg
